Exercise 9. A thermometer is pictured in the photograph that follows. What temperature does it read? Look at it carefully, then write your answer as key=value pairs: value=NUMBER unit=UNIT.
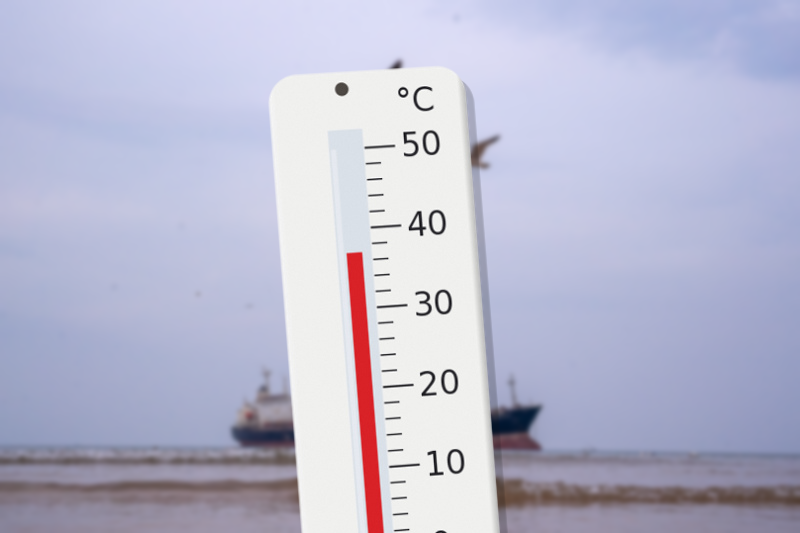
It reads value=37 unit=°C
